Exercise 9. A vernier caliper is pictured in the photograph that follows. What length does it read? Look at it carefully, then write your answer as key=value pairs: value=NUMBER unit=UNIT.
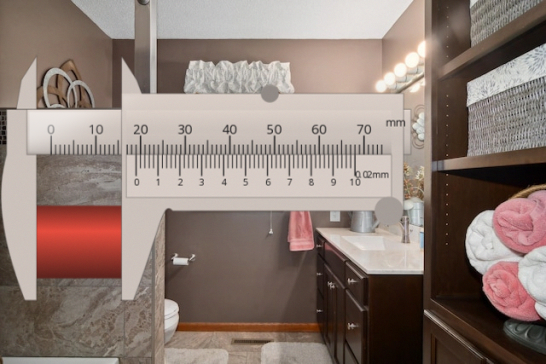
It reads value=19.0 unit=mm
